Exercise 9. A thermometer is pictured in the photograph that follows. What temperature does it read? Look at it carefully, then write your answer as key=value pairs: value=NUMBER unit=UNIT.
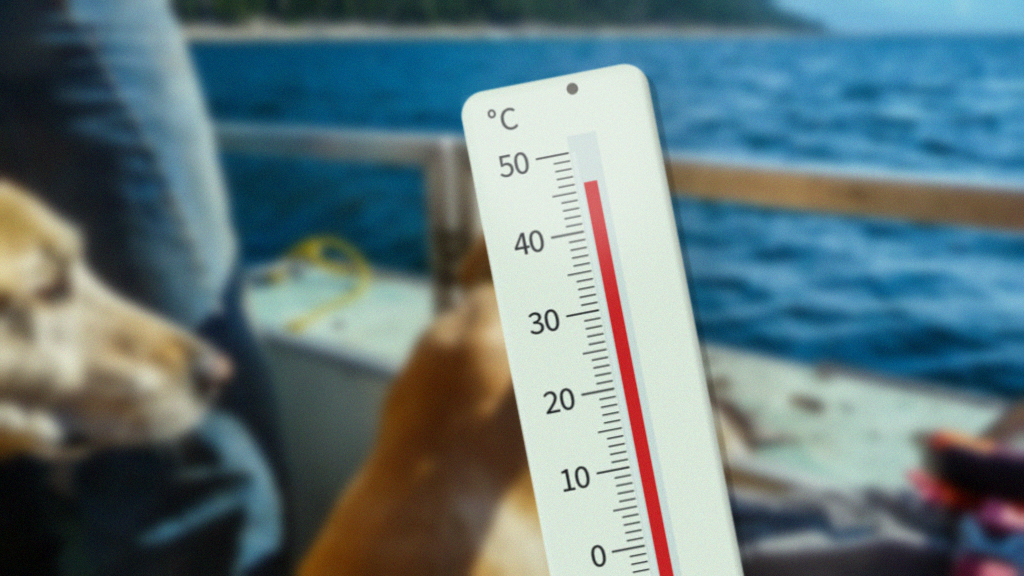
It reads value=46 unit=°C
